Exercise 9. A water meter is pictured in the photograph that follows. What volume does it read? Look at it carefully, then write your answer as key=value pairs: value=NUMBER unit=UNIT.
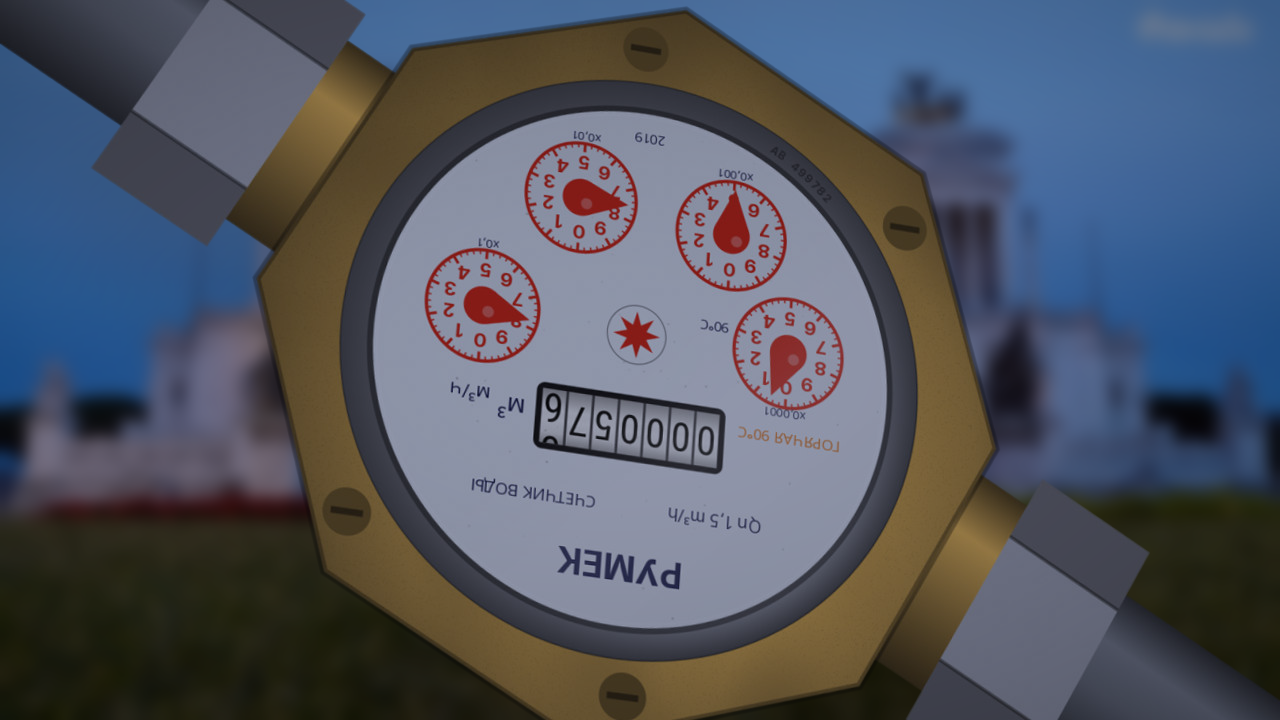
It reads value=575.7750 unit=m³
